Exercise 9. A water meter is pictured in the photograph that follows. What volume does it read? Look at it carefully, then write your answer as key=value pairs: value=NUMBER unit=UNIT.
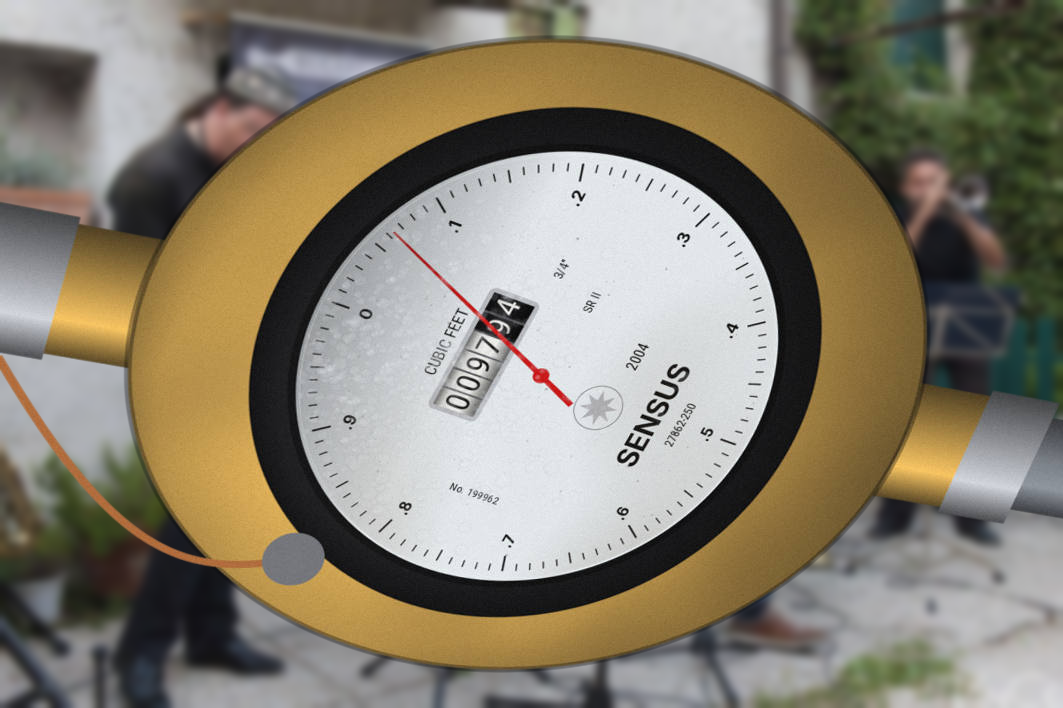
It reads value=9794.06 unit=ft³
